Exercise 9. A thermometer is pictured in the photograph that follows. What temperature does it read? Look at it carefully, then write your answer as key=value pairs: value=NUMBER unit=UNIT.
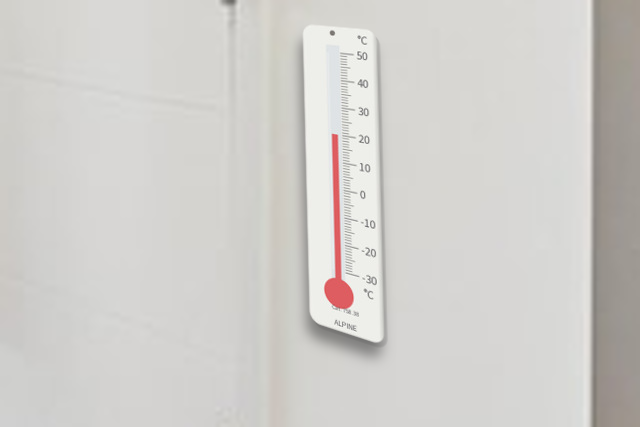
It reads value=20 unit=°C
